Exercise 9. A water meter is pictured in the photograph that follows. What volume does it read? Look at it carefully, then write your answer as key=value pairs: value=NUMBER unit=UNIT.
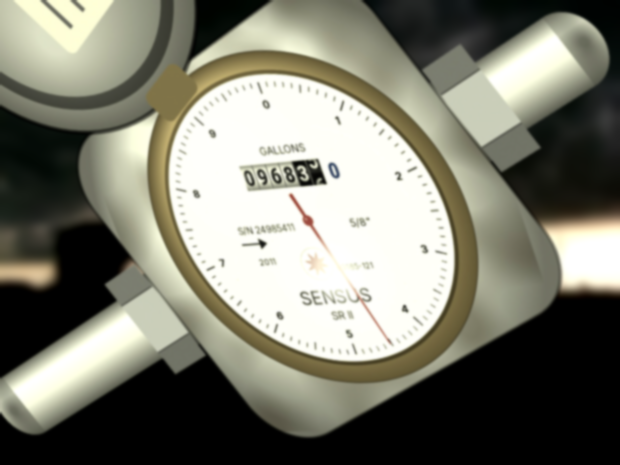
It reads value=968354.5 unit=gal
